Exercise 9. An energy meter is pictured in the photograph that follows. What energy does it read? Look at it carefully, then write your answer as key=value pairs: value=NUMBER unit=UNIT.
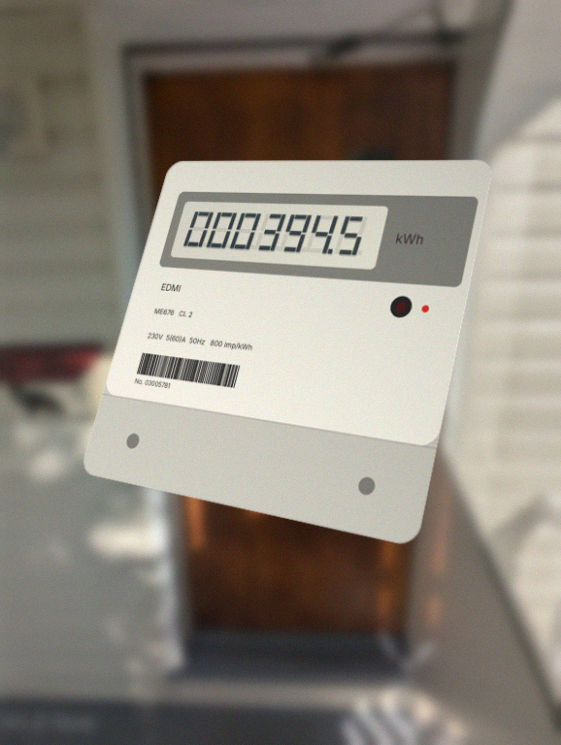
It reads value=394.5 unit=kWh
